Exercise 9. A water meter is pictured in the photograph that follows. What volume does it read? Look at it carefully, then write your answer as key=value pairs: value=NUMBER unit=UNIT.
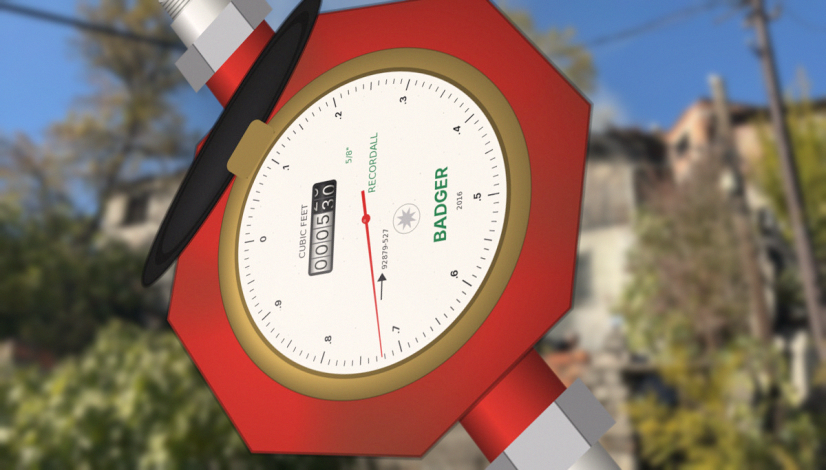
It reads value=529.72 unit=ft³
